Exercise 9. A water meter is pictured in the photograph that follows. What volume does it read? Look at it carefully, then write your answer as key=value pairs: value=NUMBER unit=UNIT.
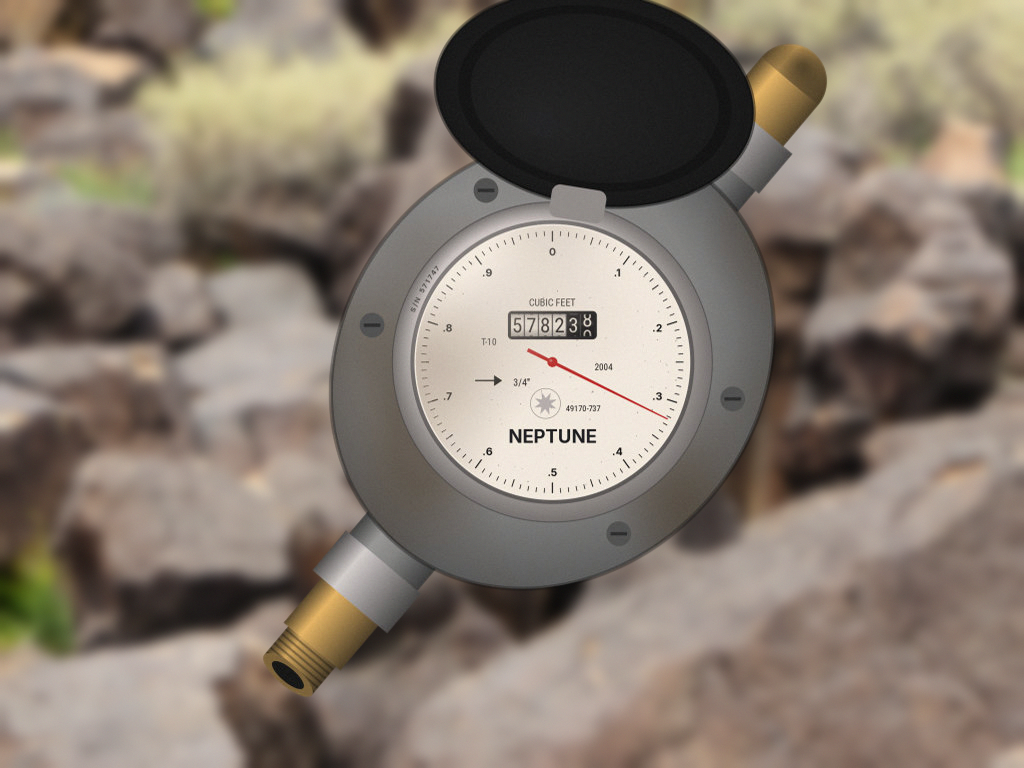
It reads value=578238.32 unit=ft³
